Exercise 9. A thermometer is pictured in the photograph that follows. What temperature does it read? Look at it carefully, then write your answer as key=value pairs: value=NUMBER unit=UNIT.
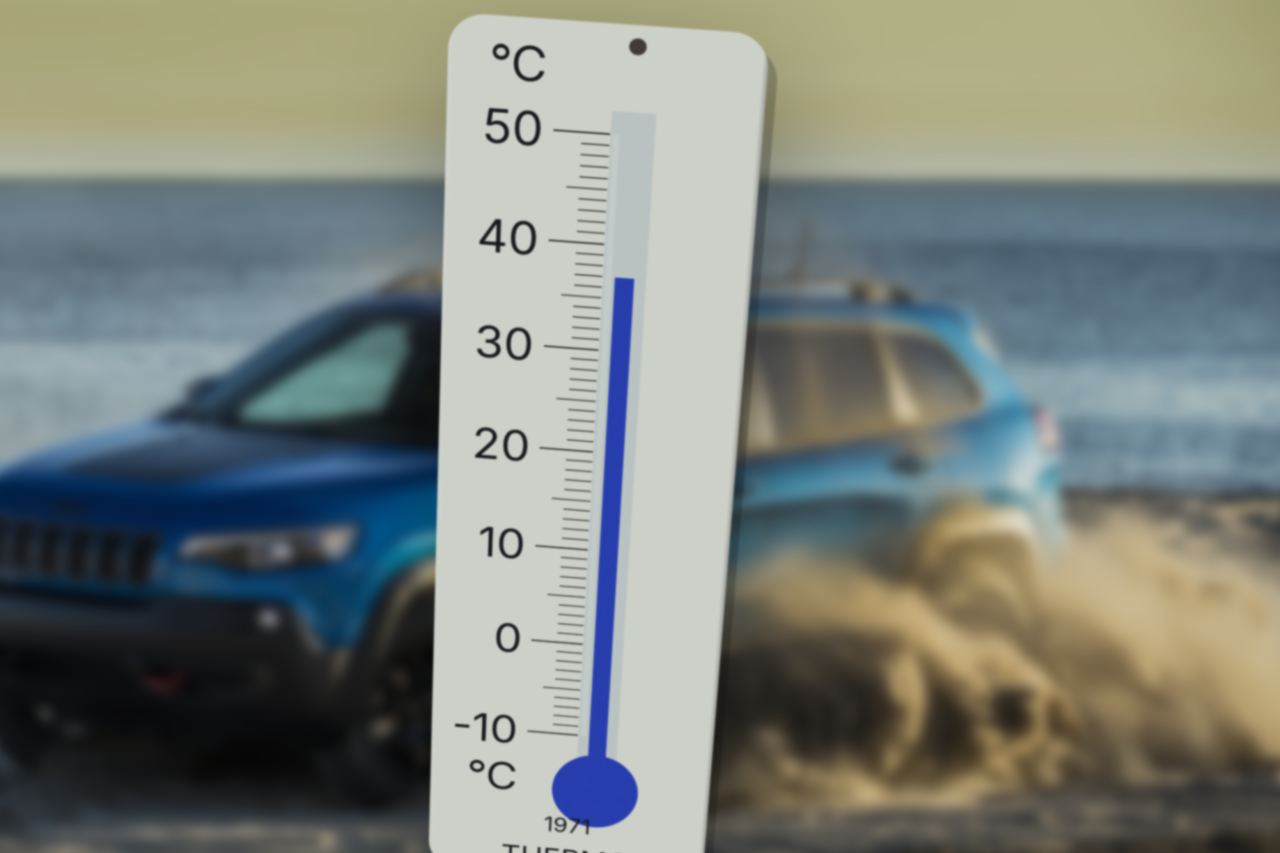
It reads value=37 unit=°C
